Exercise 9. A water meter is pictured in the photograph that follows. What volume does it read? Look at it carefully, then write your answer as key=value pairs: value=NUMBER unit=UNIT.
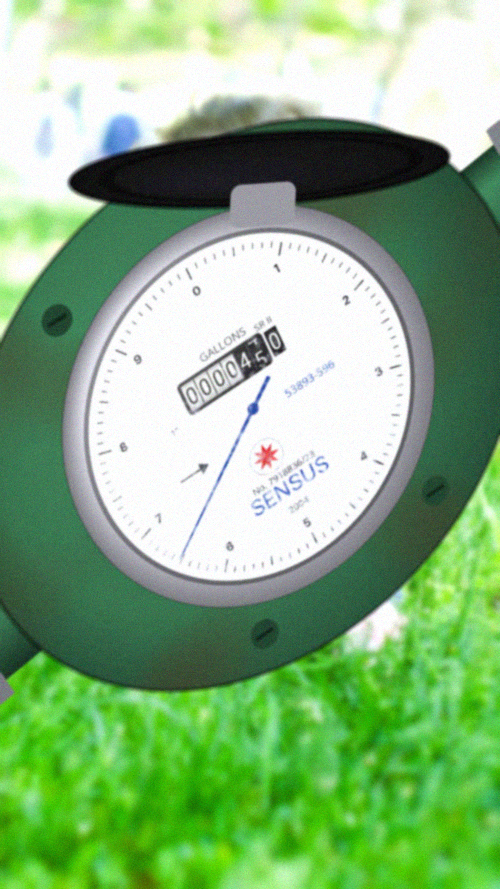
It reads value=446.5 unit=gal
